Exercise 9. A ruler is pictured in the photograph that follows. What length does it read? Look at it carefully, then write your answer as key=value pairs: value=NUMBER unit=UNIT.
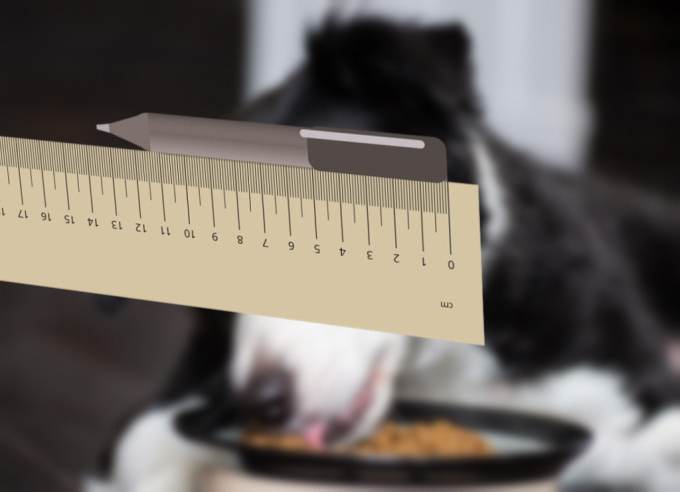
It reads value=13.5 unit=cm
